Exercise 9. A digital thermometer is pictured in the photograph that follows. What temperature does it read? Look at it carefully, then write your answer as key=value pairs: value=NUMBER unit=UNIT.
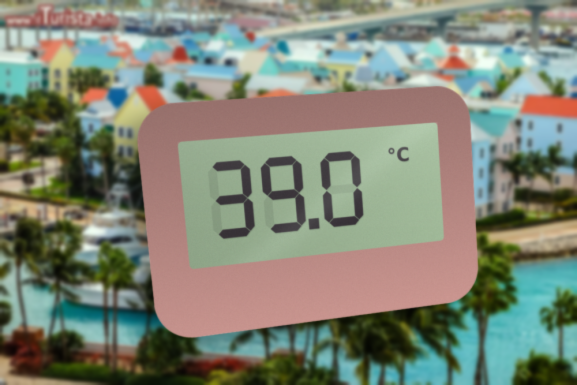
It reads value=39.0 unit=°C
